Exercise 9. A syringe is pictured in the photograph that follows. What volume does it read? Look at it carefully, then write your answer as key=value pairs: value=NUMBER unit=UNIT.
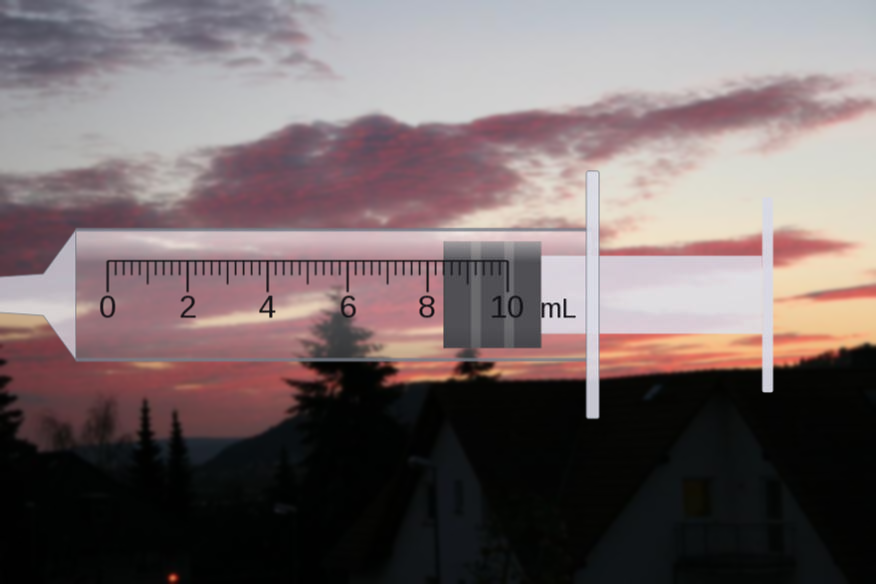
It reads value=8.4 unit=mL
